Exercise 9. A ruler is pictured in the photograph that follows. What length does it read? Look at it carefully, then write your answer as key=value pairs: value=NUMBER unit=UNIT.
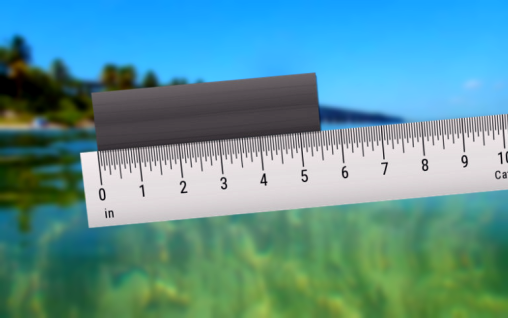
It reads value=5.5 unit=in
